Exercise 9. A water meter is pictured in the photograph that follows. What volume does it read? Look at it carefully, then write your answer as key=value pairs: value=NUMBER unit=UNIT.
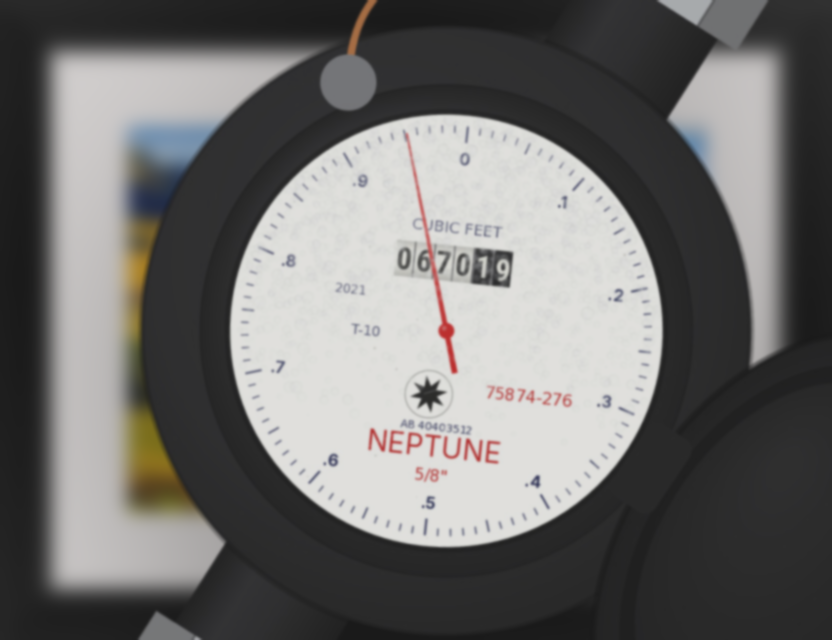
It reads value=67018.95 unit=ft³
